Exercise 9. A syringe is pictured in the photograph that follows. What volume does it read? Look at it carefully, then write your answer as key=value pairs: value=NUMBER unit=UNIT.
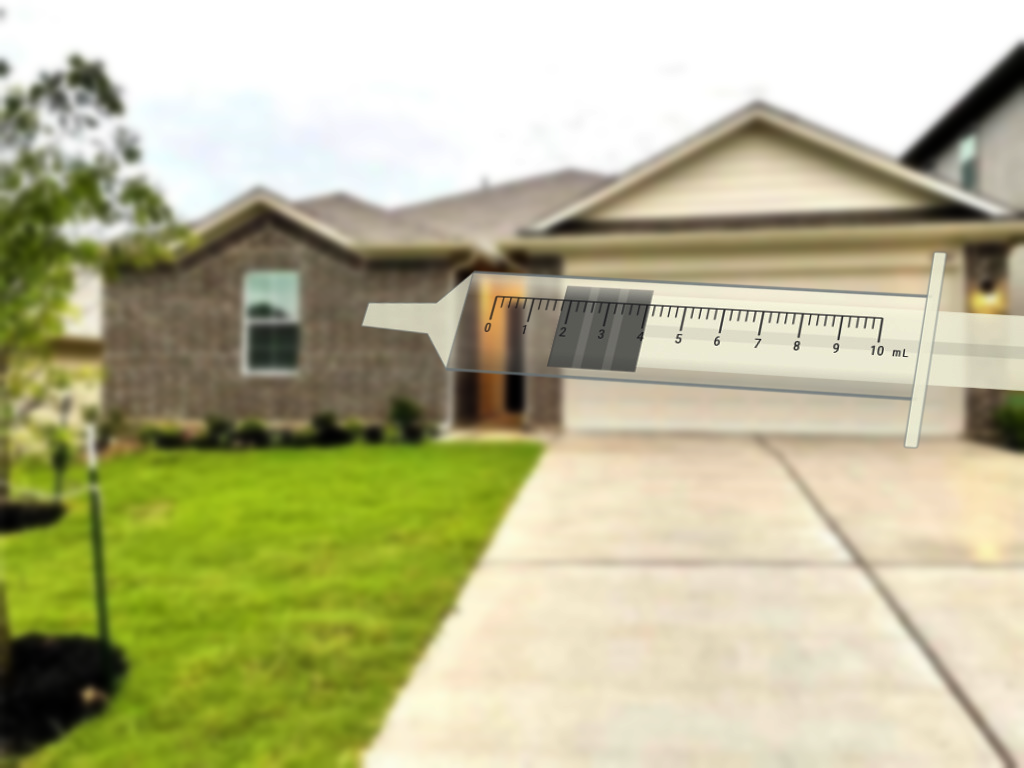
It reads value=1.8 unit=mL
